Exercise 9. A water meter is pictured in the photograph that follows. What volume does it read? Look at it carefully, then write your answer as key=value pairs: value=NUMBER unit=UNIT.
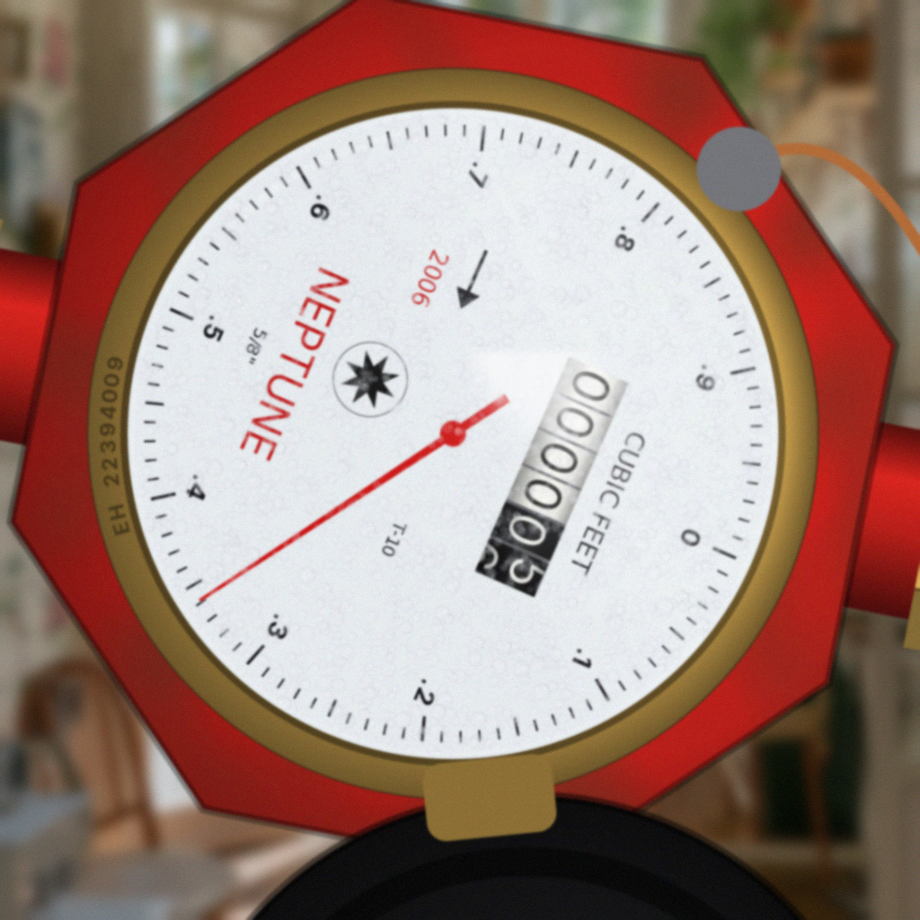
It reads value=5.34 unit=ft³
